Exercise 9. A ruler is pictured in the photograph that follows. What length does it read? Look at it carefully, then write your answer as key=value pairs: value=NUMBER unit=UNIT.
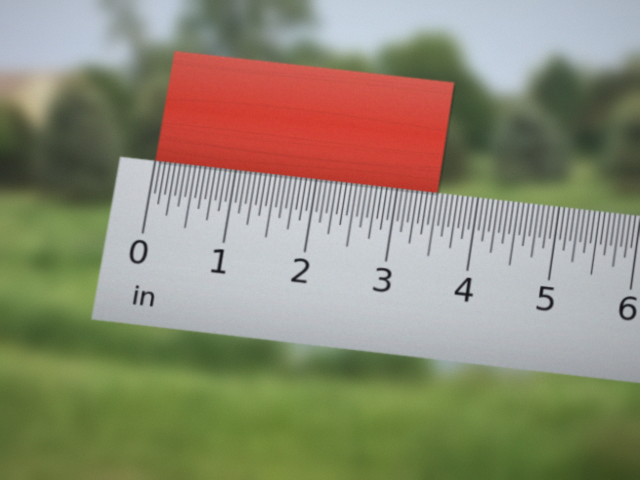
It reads value=3.5 unit=in
